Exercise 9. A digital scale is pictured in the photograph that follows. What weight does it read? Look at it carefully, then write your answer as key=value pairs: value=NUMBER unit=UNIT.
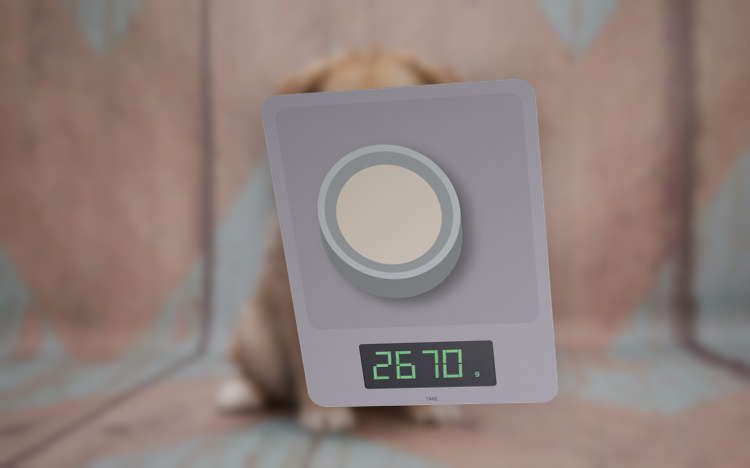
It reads value=2670 unit=g
